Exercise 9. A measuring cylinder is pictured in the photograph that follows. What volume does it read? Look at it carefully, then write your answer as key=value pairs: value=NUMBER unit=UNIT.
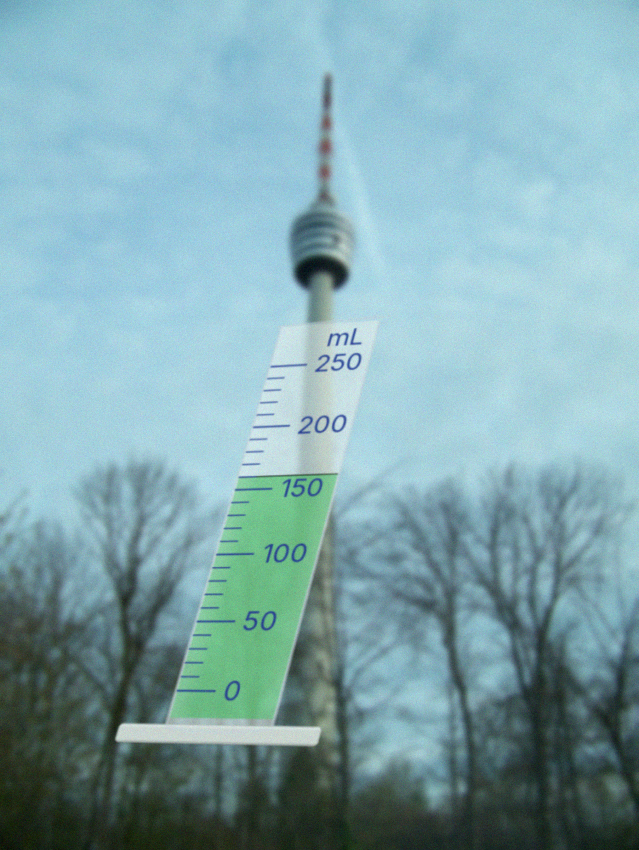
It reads value=160 unit=mL
